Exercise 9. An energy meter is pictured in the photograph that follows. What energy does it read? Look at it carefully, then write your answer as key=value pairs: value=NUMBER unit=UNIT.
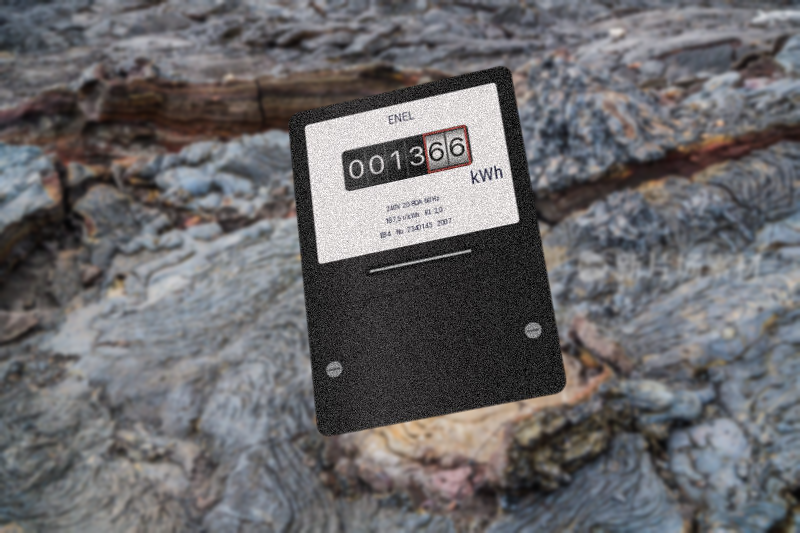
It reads value=13.66 unit=kWh
